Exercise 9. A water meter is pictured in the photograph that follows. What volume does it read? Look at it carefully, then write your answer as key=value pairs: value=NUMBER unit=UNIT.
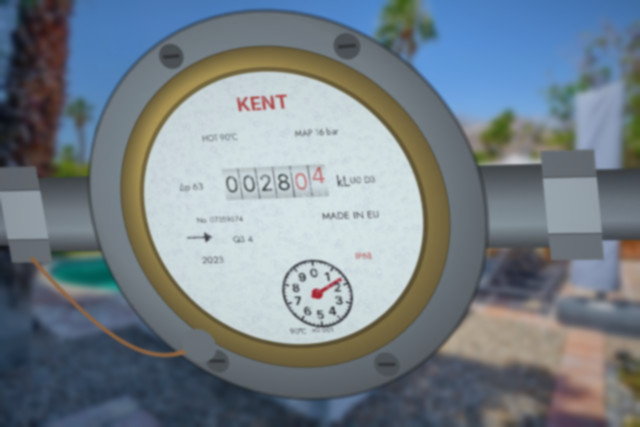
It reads value=28.041 unit=kL
